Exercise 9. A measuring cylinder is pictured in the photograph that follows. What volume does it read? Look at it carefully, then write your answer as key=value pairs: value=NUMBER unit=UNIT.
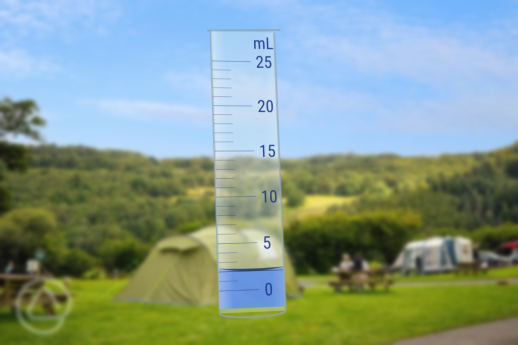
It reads value=2 unit=mL
